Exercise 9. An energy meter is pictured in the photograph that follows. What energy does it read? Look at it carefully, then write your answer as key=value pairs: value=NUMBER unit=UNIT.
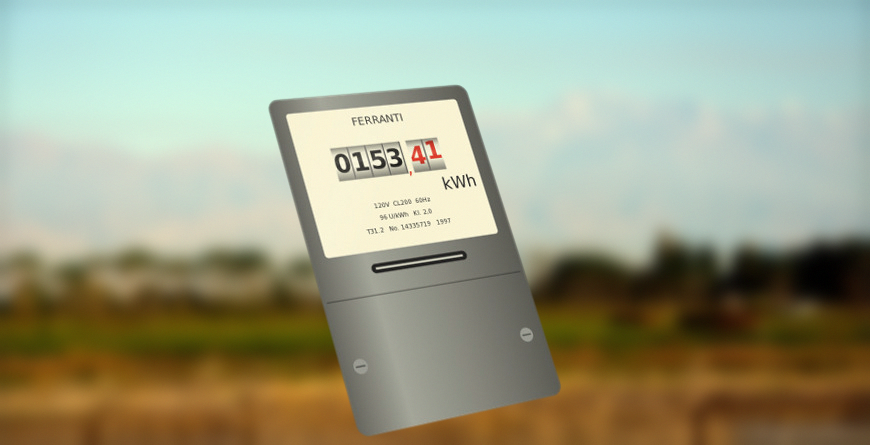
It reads value=153.41 unit=kWh
